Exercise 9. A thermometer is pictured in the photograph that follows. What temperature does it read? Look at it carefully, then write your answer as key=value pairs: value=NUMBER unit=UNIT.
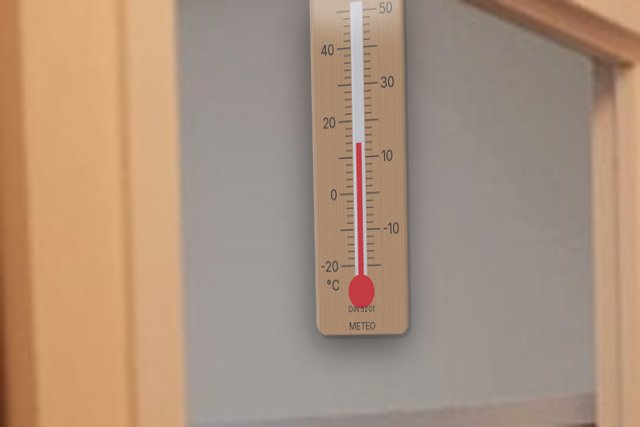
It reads value=14 unit=°C
